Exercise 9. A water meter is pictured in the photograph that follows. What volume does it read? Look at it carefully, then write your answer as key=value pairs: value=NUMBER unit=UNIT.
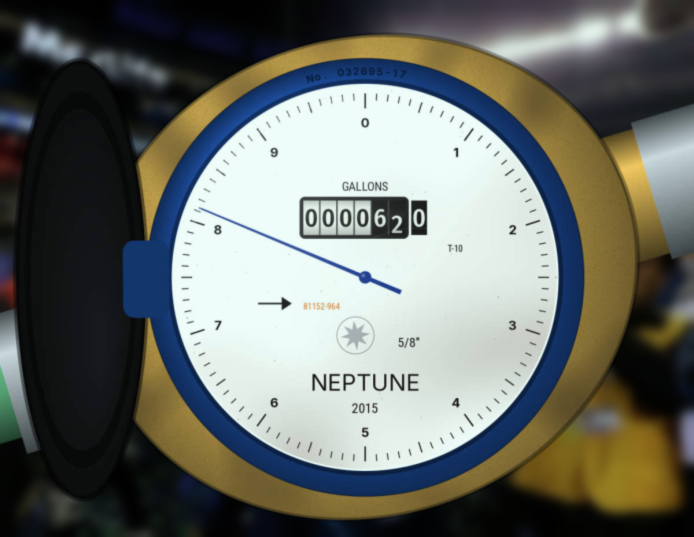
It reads value=618.1 unit=gal
